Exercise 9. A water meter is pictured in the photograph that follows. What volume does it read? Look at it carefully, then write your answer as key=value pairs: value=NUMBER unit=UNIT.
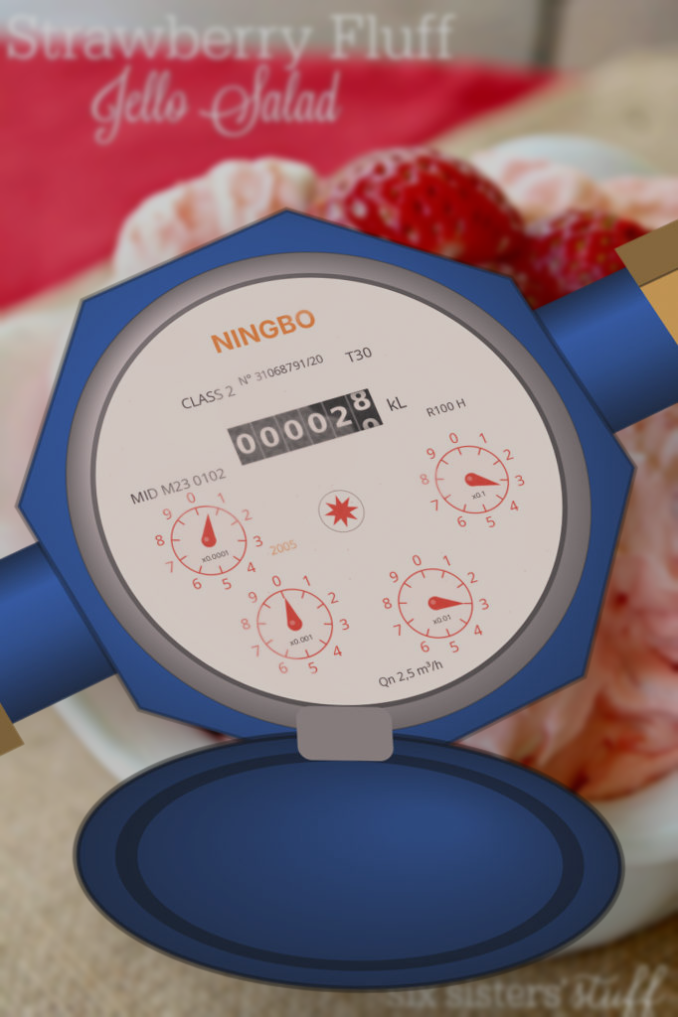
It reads value=28.3300 unit=kL
